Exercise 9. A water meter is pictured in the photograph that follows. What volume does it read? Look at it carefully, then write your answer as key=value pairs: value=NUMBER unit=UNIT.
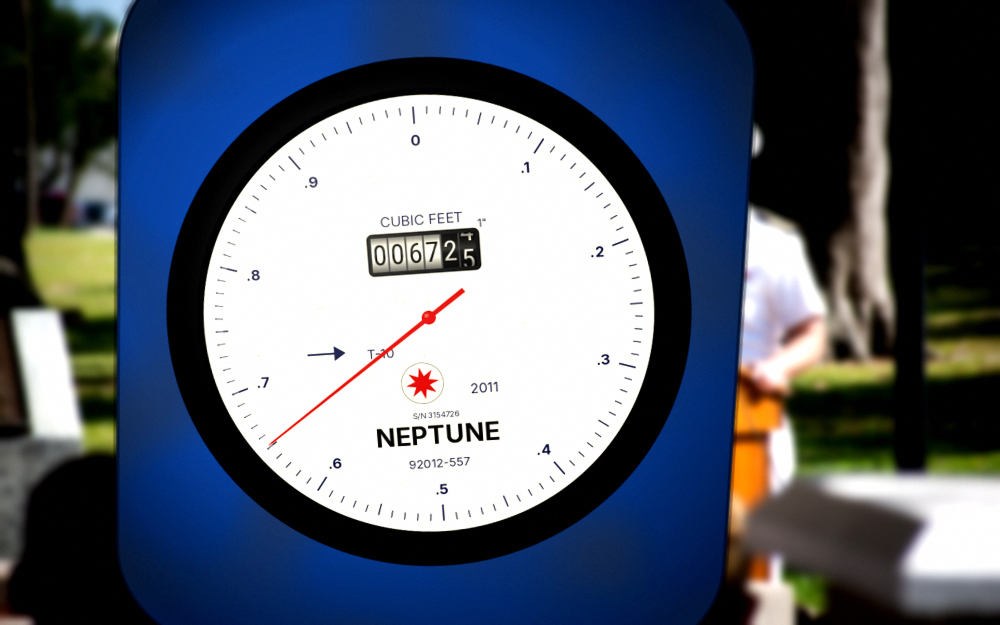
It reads value=6724.65 unit=ft³
